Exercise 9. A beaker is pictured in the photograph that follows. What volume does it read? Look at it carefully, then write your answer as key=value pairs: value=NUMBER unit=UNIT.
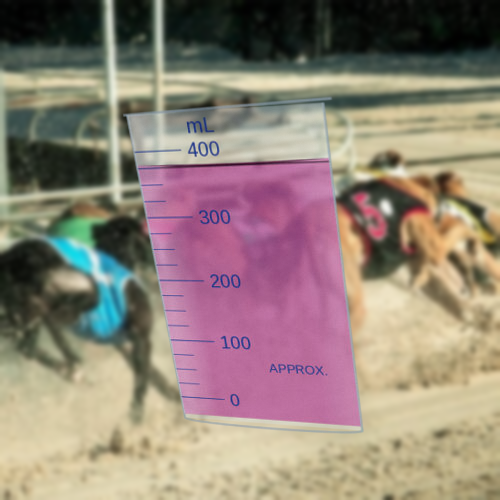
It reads value=375 unit=mL
